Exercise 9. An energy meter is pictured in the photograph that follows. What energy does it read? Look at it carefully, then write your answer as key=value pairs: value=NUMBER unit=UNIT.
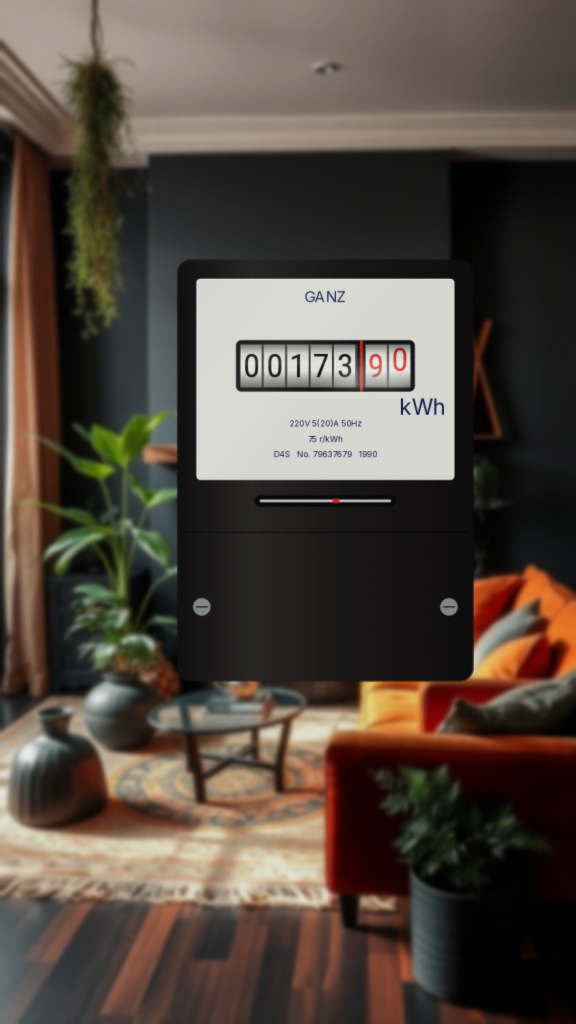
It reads value=173.90 unit=kWh
